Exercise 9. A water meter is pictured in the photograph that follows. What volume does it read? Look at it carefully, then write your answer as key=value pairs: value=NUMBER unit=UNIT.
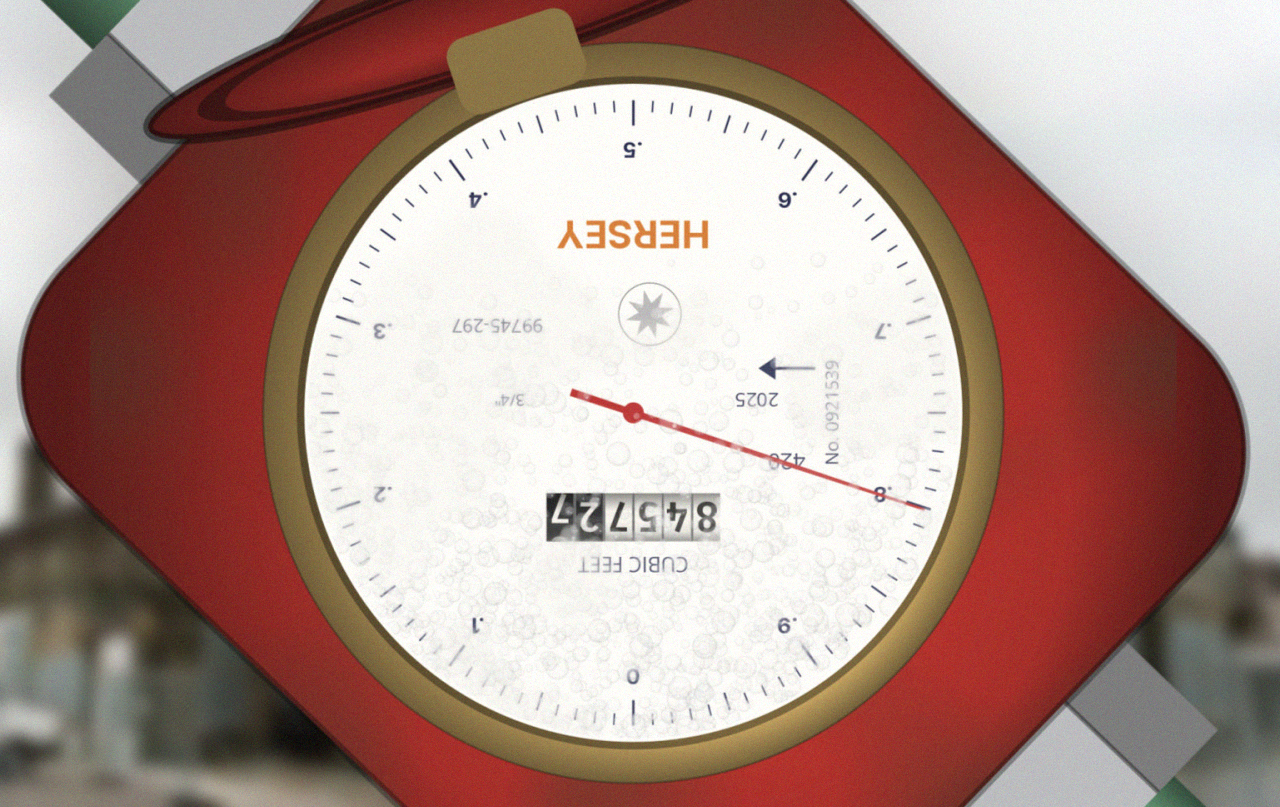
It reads value=845726.80 unit=ft³
